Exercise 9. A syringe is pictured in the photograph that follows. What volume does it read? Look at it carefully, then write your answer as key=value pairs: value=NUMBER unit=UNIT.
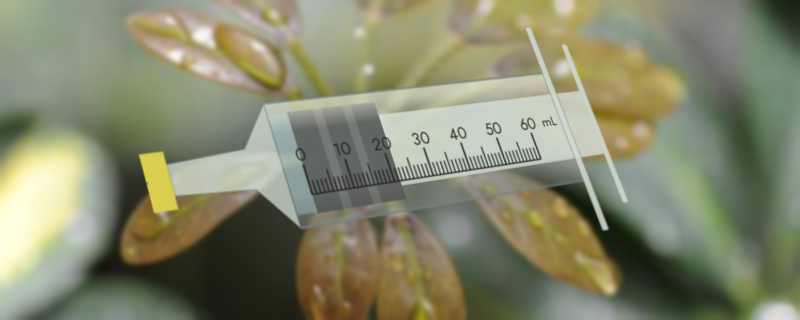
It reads value=0 unit=mL
